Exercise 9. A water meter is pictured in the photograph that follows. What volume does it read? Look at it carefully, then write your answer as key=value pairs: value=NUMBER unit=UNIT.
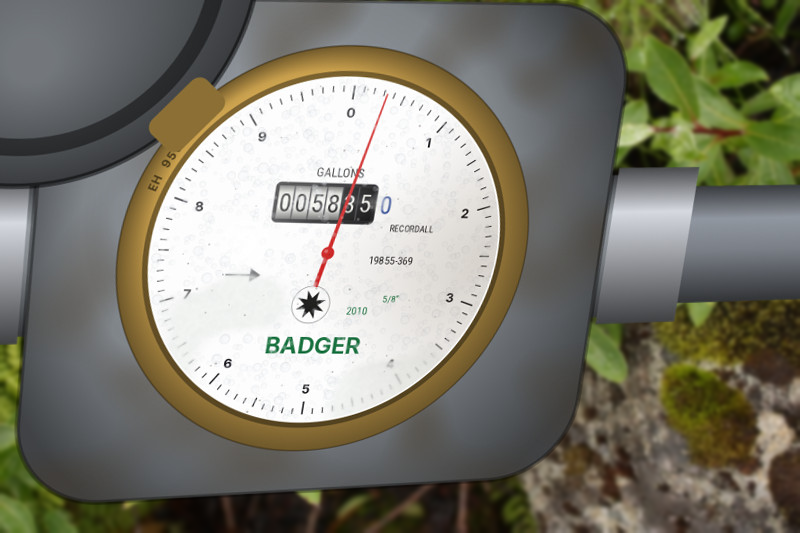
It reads value=58350.3 unit=gal
